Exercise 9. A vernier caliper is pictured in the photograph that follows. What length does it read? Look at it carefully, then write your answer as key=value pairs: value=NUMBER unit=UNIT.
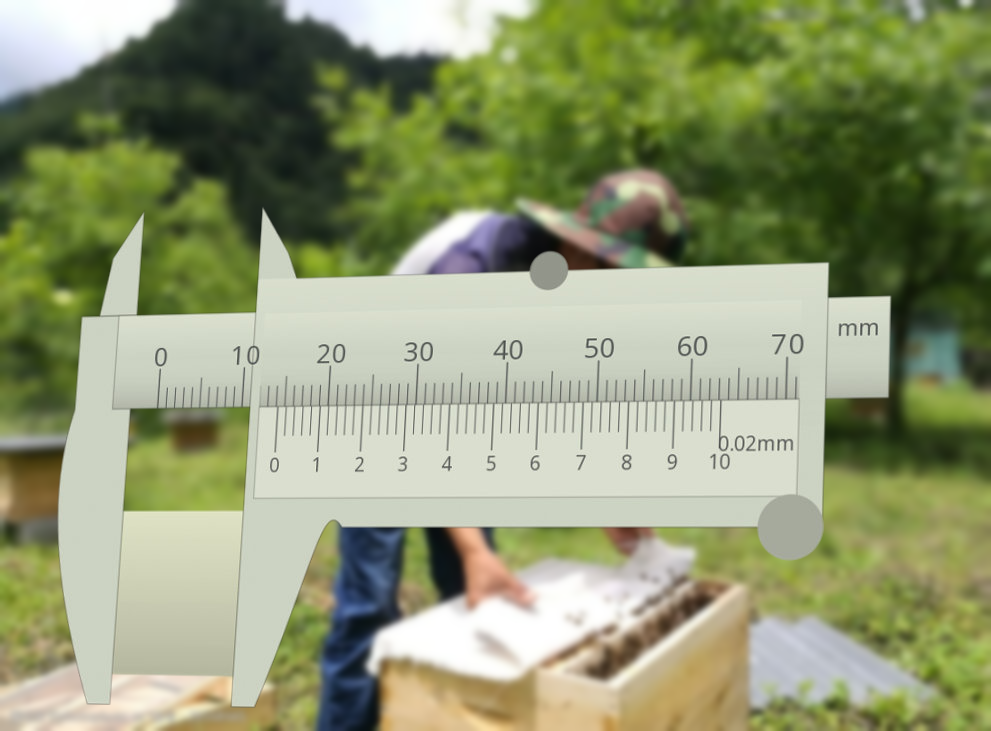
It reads value=14.2 unit=mm
